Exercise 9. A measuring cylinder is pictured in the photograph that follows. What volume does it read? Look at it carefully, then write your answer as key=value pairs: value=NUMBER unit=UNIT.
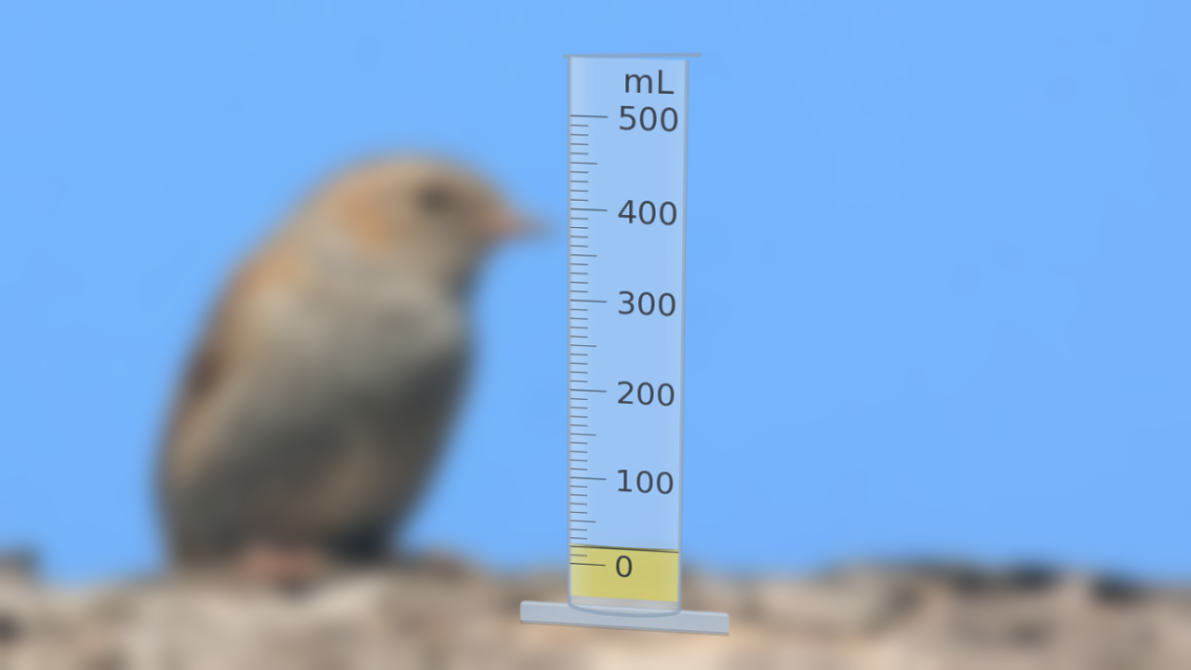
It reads value=20 unit=mL
